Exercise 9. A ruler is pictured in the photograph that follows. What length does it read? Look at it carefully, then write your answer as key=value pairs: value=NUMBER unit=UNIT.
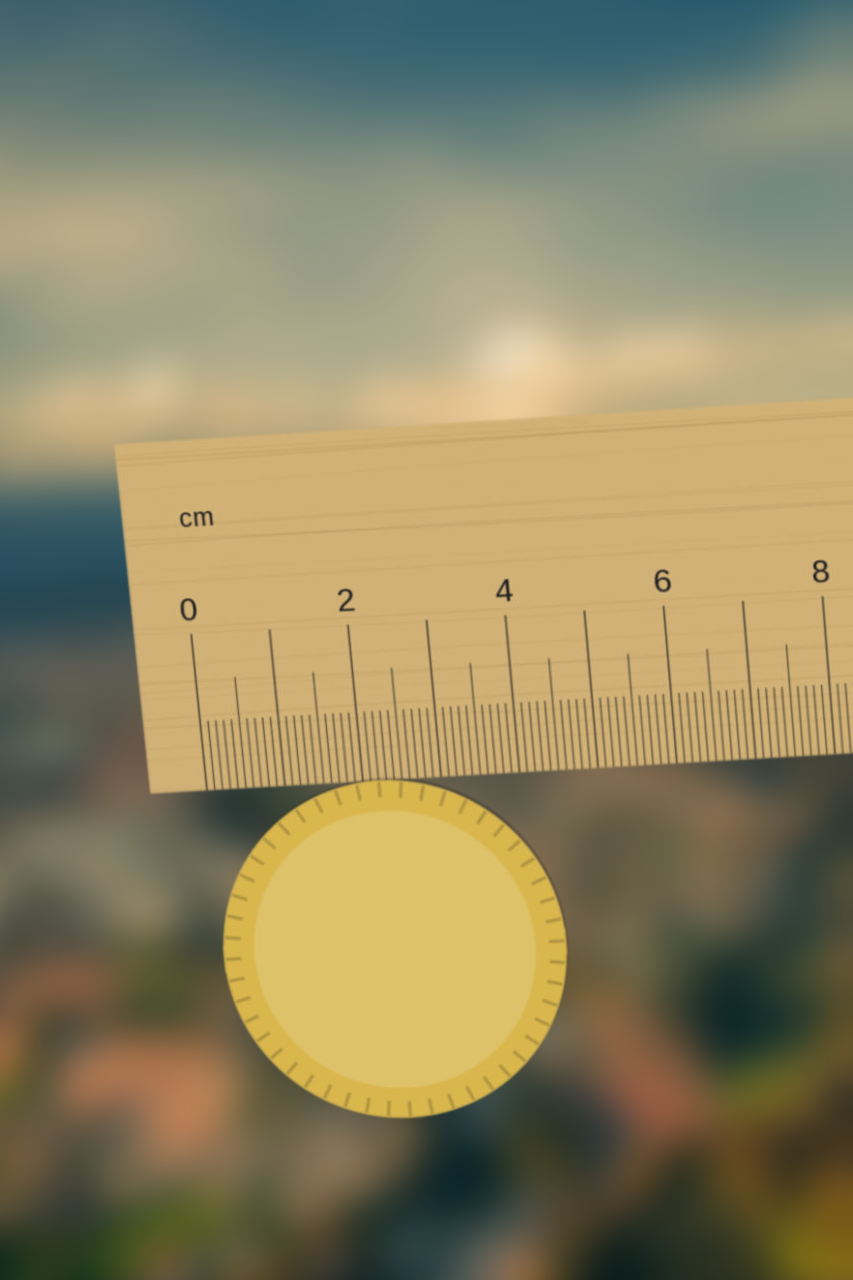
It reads value=4.4 unit=cm
